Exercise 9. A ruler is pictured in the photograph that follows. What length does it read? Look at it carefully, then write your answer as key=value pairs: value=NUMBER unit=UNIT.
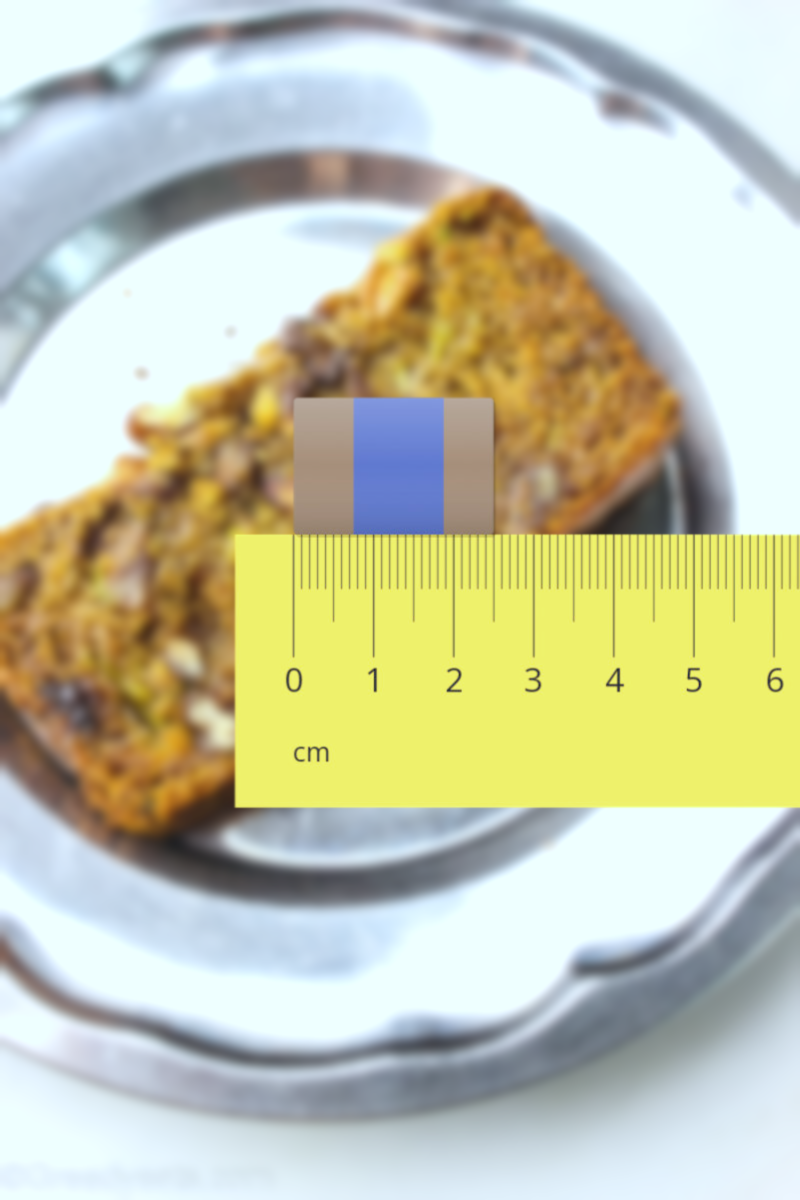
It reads value=2.5 unit=cm
